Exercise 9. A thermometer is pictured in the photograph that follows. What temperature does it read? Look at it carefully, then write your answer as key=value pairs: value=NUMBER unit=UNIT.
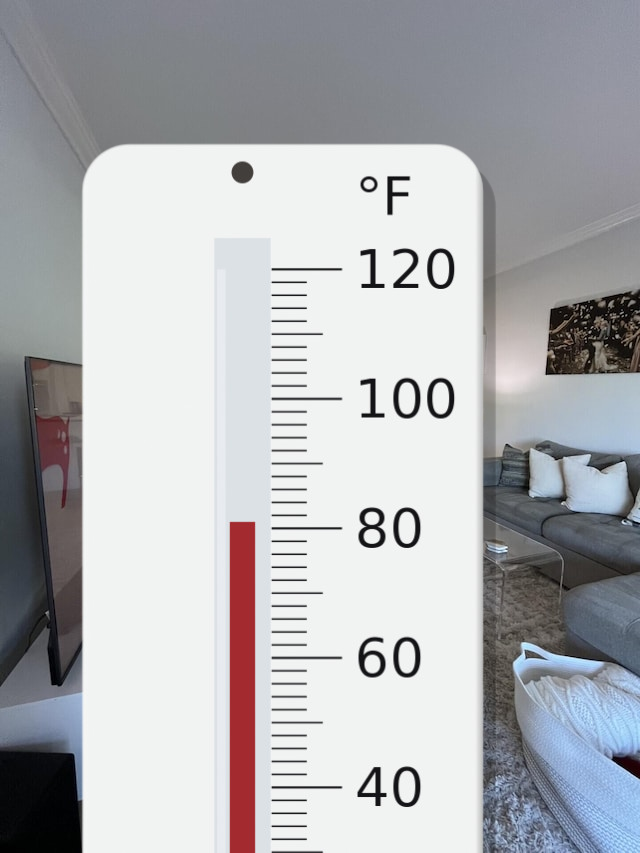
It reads value=81 unit=°F
